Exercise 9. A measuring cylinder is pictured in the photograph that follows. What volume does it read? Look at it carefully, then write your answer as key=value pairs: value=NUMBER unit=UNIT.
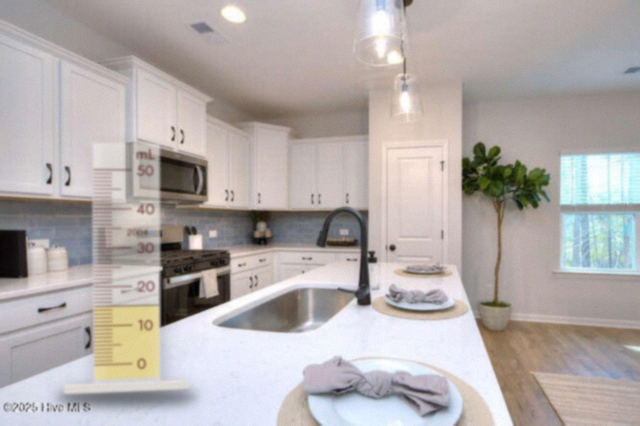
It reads value=15 unit=mL
